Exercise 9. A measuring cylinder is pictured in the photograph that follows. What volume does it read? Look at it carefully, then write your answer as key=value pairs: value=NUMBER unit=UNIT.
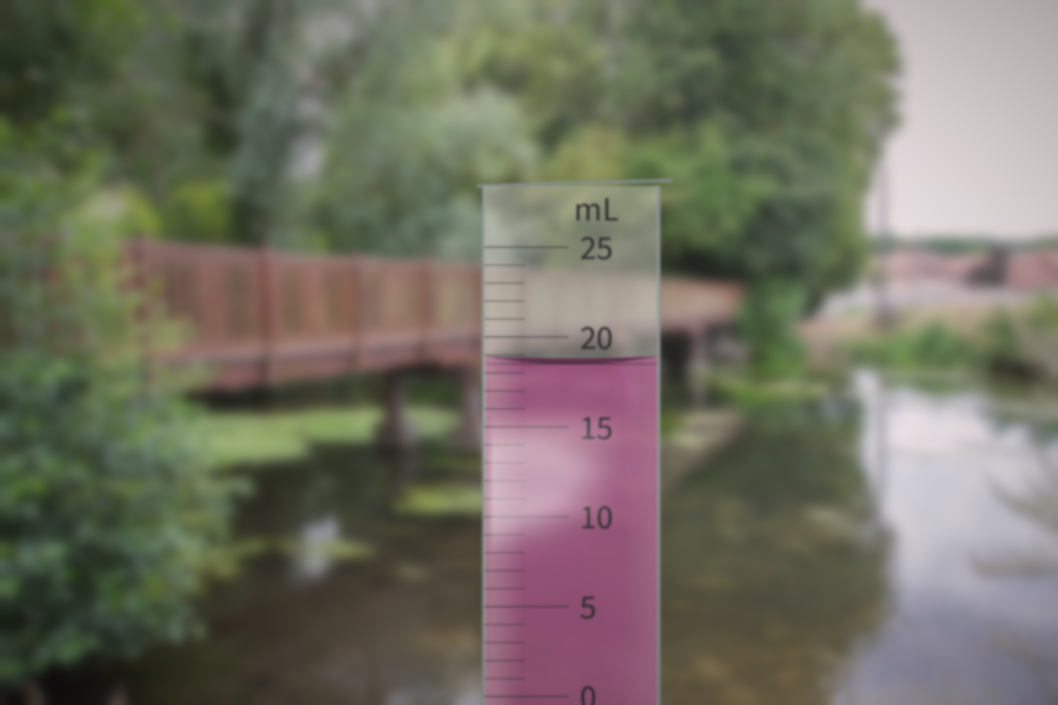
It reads value=18.5 unit=mL
